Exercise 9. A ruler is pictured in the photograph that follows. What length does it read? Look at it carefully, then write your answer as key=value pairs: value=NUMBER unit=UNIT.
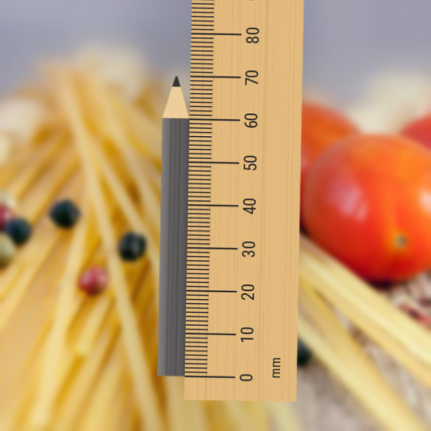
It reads value=70 unit=mm
